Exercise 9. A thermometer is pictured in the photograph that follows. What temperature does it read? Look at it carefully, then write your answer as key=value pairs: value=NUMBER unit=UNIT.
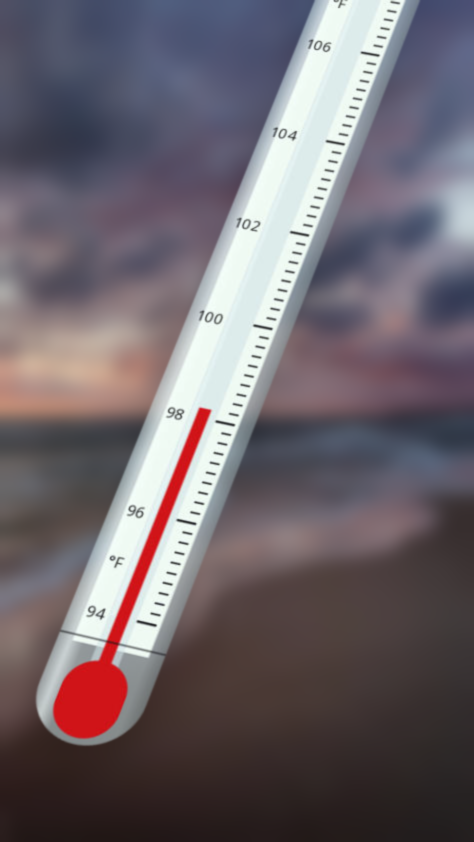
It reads value=98.2 unit=°F
